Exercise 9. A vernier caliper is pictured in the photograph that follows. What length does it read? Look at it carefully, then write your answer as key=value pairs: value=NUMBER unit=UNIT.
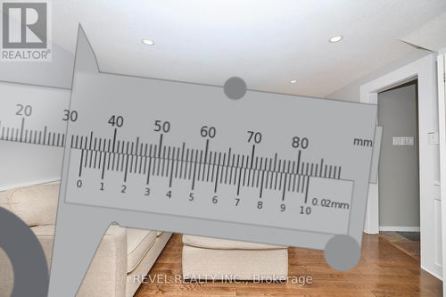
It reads value=33.5 unit=mm
